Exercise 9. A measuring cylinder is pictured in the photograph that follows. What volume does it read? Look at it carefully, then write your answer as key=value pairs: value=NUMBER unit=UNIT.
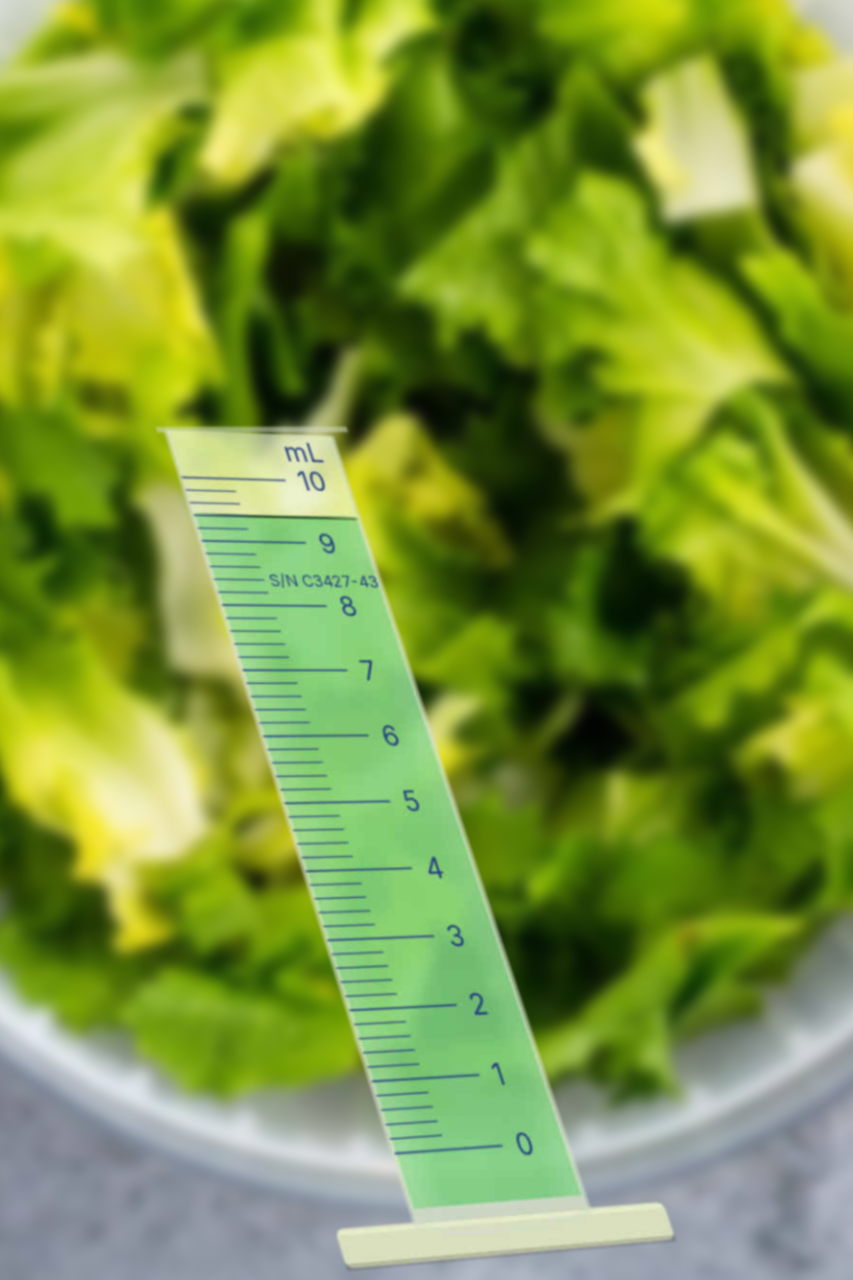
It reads value=9.4 unit=mL
